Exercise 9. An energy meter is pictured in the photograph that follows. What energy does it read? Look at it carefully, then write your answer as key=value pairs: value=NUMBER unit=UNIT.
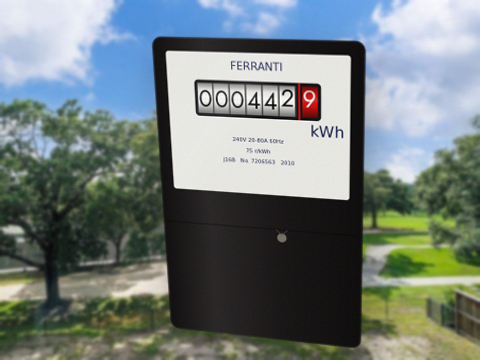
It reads value=442.9 unit=kWh
